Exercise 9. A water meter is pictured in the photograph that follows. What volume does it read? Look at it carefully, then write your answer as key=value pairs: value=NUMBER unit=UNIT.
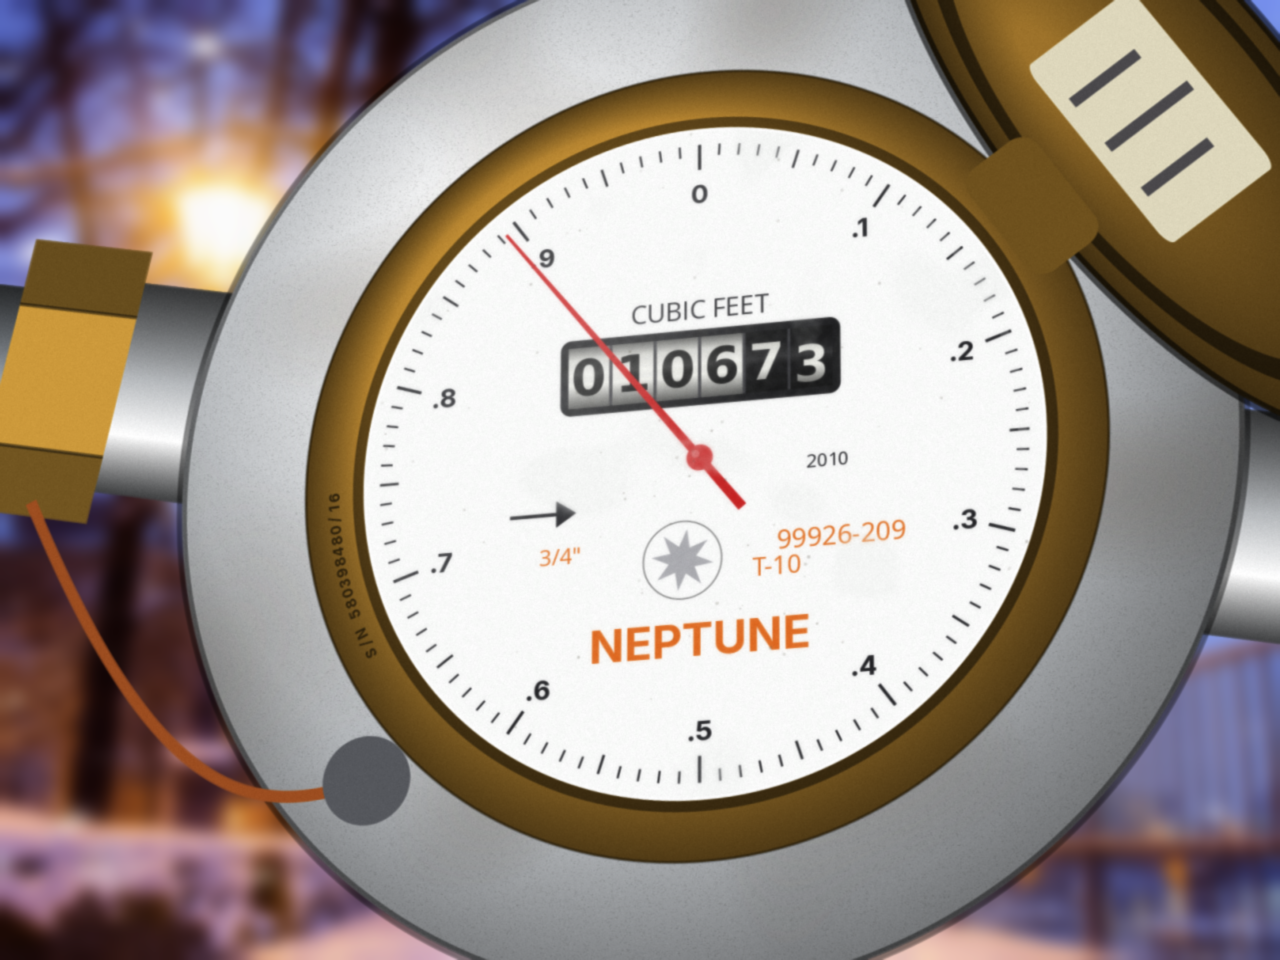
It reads value=10672.89 unit=ft³
